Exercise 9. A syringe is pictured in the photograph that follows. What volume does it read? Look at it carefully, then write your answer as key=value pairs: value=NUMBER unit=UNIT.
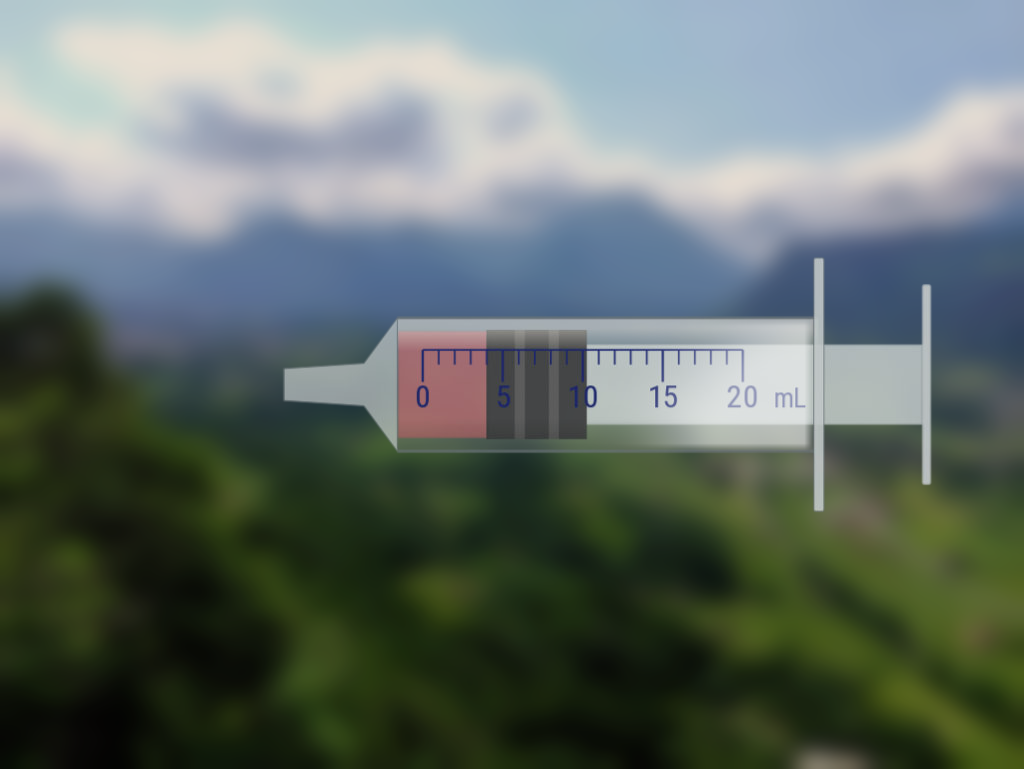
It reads value=4 unit=mL
